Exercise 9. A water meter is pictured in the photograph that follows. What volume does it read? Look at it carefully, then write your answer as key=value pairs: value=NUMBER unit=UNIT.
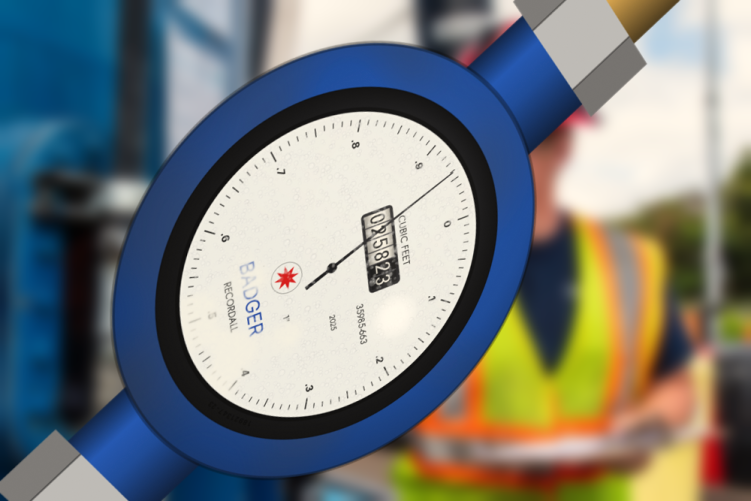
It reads value=25822.94 unit=ft³
